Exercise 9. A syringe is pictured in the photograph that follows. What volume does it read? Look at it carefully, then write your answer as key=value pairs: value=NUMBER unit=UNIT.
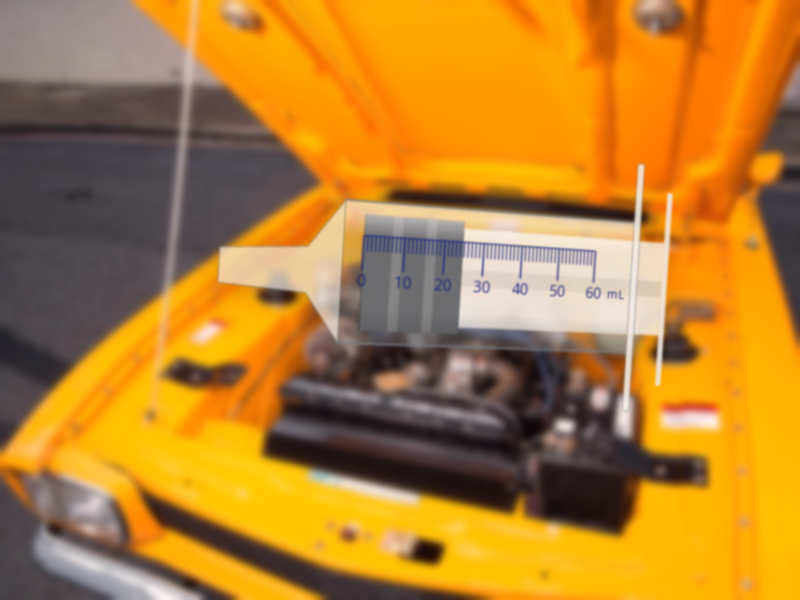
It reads value=0 unit=mL
